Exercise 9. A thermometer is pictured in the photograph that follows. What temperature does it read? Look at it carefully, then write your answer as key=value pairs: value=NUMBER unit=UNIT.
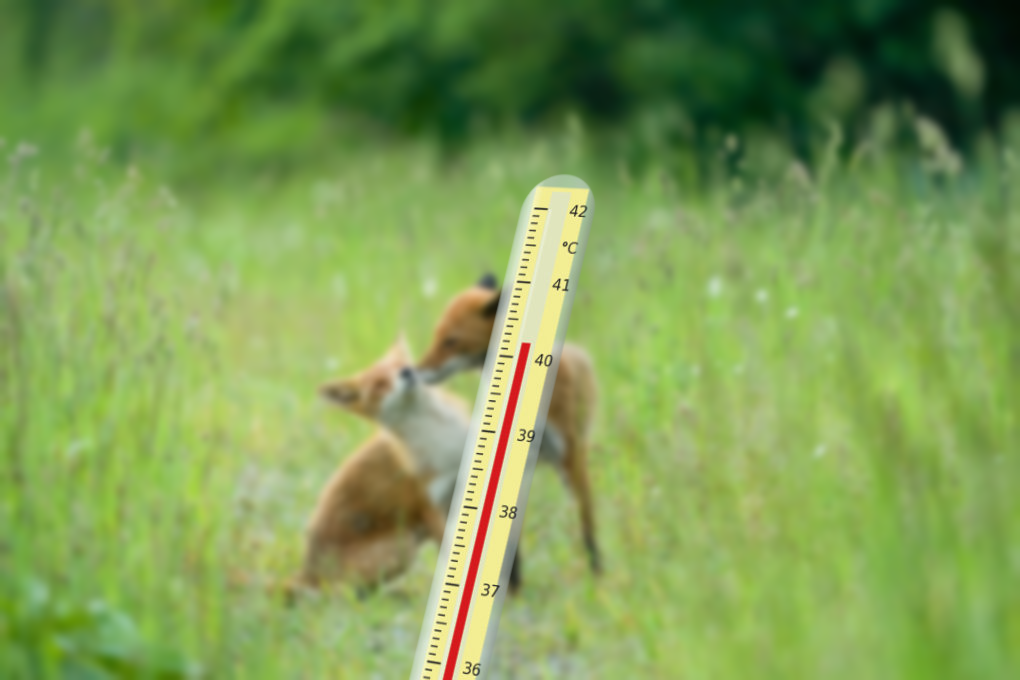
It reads value=40.2 unit=°C
